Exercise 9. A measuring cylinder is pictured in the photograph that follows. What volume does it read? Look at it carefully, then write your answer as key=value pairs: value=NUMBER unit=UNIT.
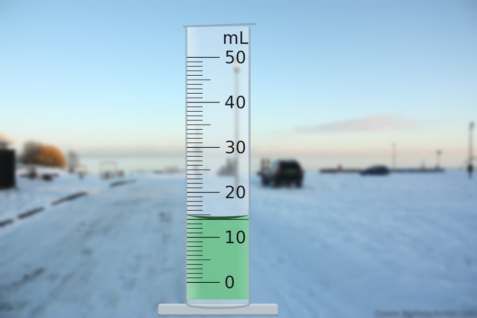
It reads value=14 unit=mL
